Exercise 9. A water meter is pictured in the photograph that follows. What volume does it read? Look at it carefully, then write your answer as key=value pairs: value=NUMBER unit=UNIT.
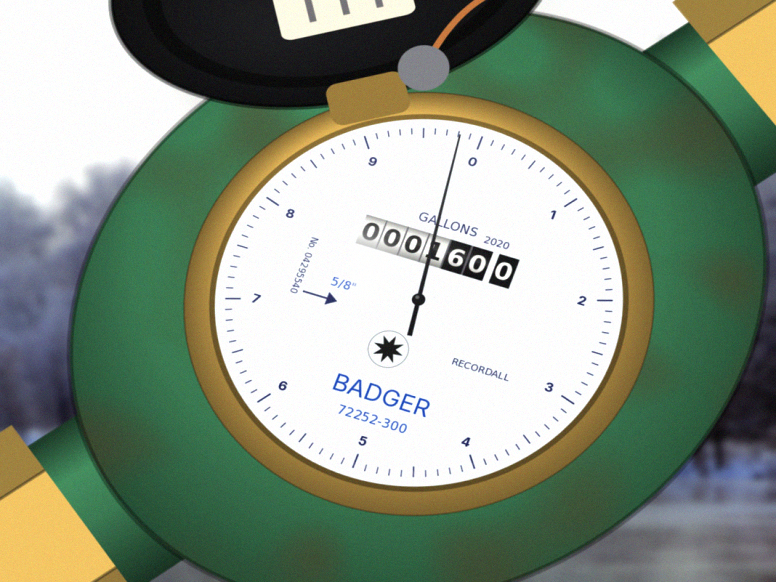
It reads value=1599.8 unit=gal
